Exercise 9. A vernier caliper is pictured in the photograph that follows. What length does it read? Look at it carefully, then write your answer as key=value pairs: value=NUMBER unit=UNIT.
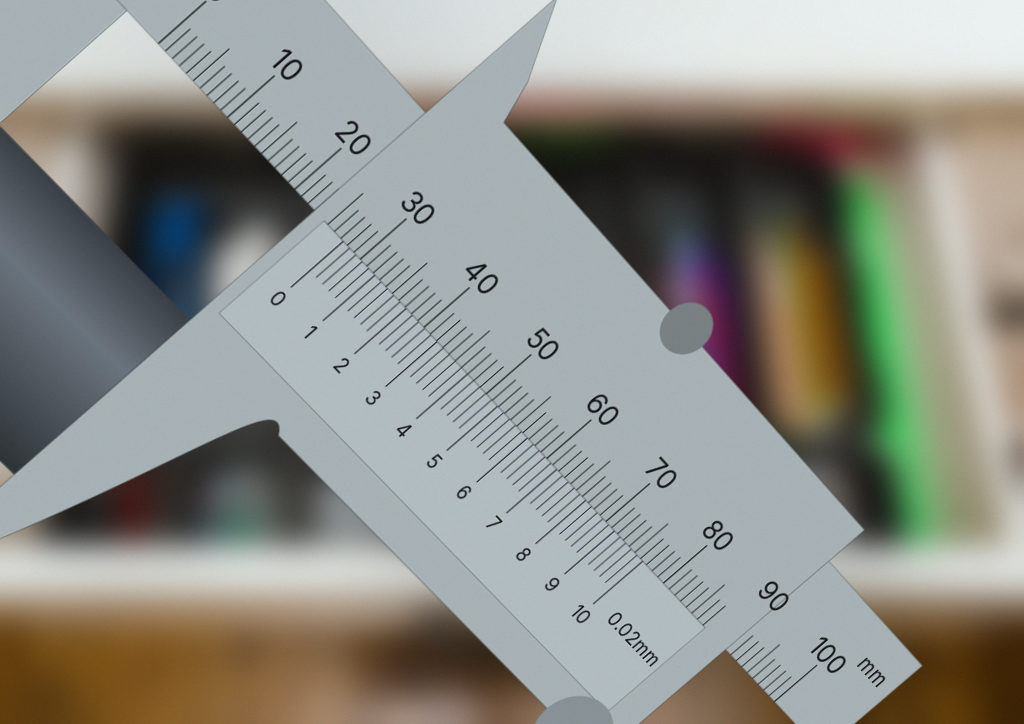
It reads value=27.4 unit=mm
